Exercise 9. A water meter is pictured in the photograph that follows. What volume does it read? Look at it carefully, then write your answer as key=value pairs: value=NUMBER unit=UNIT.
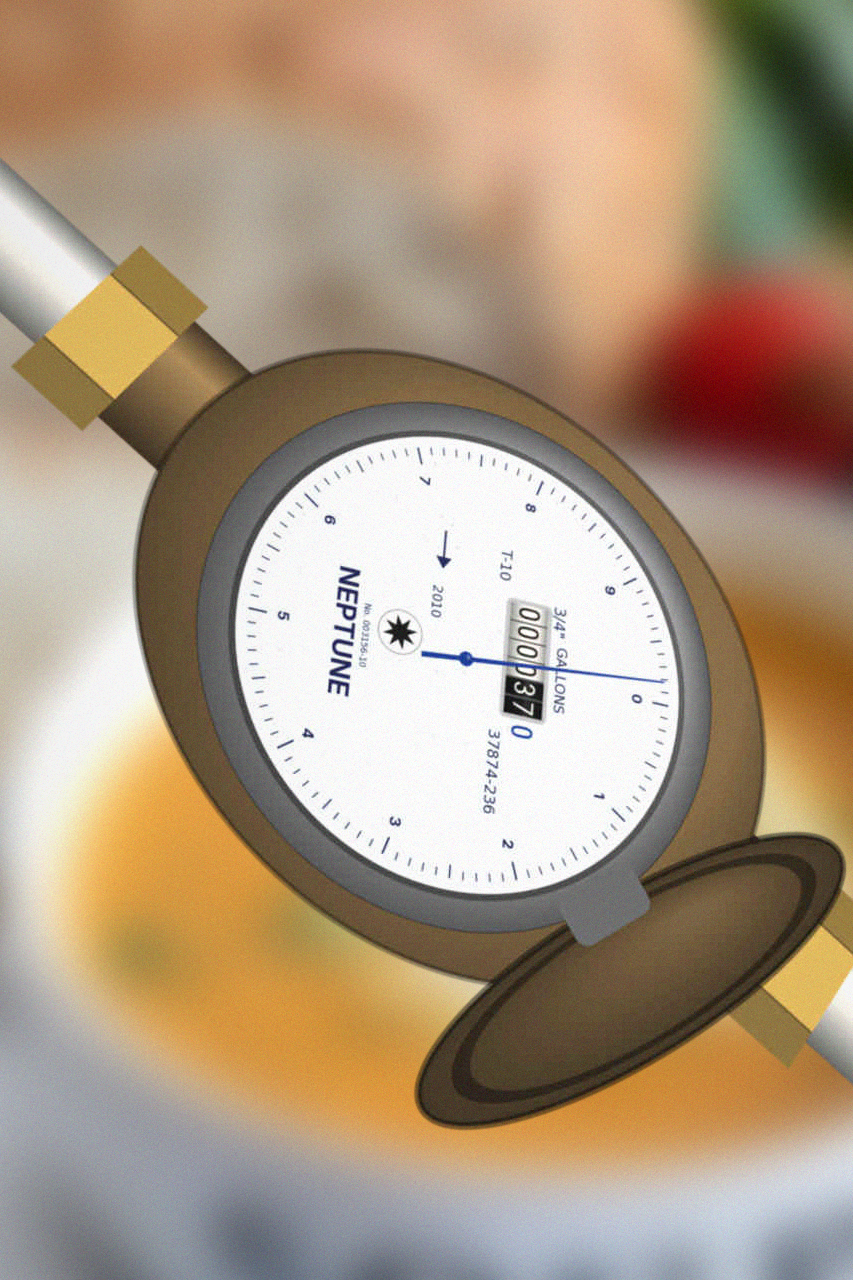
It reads value=369.8 unit=gal
